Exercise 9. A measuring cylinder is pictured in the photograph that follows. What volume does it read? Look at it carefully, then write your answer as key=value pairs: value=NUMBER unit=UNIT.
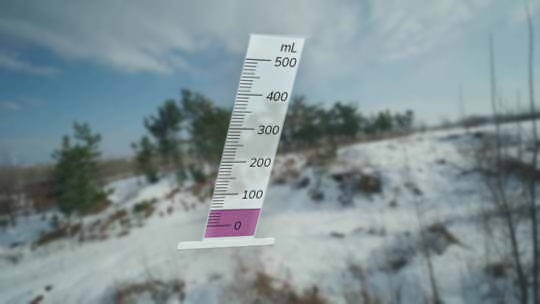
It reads value=50 unit=mL
